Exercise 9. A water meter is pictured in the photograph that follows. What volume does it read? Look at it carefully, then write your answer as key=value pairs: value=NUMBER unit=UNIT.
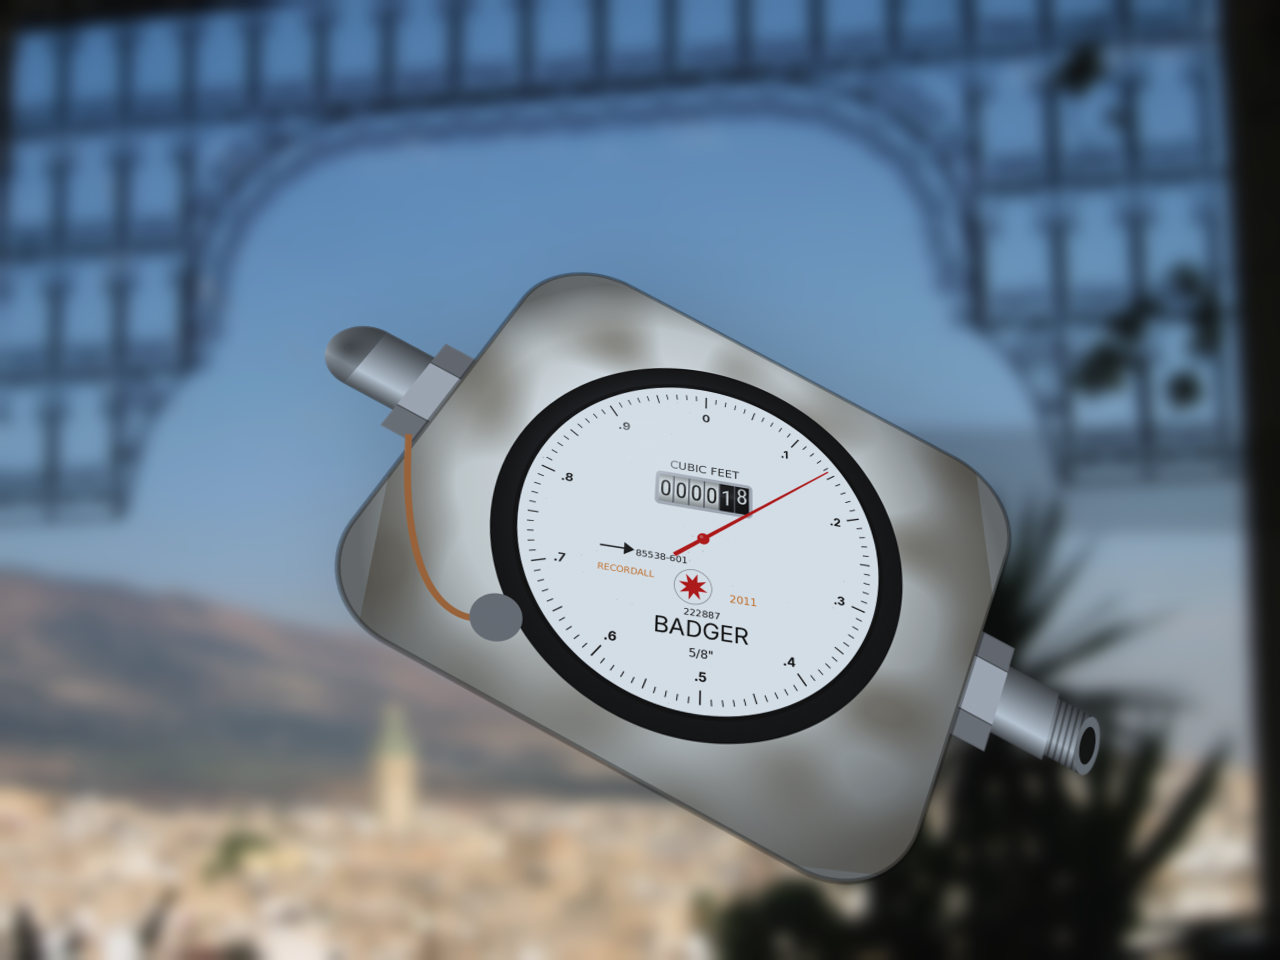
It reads value=18.14 unit=ft³
